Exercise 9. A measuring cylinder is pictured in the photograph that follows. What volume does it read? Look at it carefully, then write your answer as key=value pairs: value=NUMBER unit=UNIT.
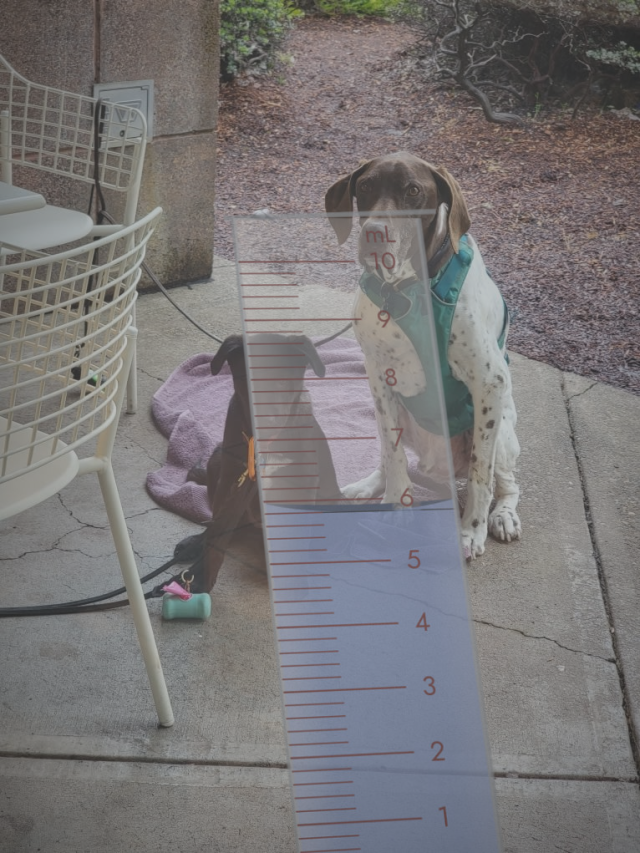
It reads value=5.8 unit=mL
